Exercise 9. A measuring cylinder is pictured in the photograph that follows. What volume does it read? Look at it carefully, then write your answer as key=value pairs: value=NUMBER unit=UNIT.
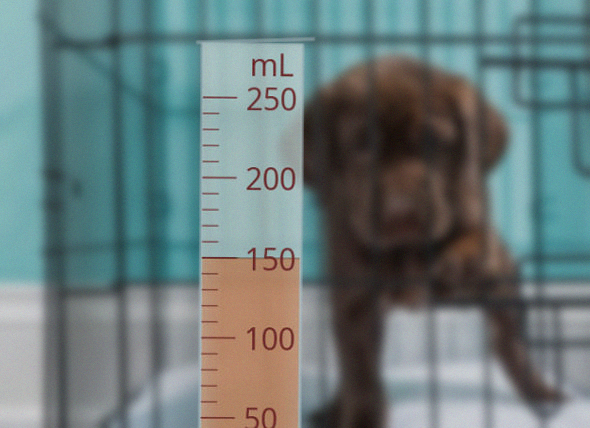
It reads value=150 unit=mL
